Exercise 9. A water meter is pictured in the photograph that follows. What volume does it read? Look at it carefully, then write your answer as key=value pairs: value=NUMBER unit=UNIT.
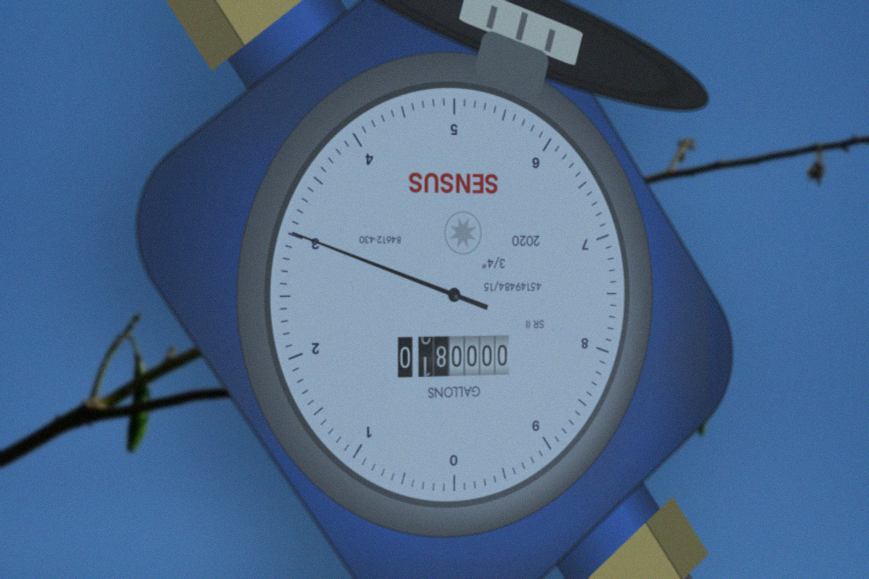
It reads value=813.0 unit=gal
